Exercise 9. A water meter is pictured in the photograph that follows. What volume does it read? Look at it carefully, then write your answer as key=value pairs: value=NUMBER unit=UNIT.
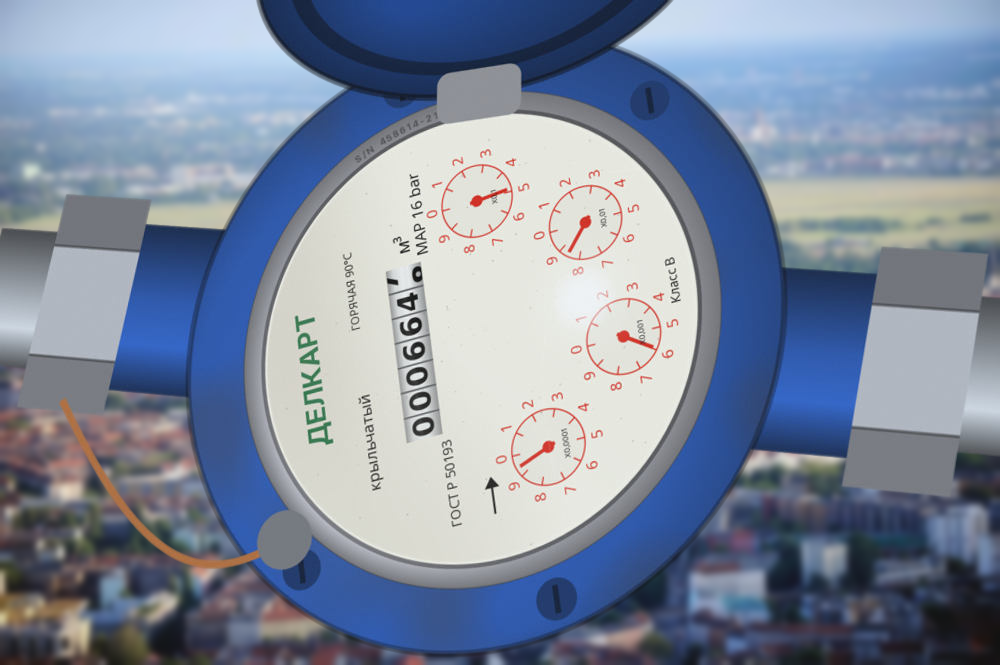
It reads value=6647.4859 unit=m³
